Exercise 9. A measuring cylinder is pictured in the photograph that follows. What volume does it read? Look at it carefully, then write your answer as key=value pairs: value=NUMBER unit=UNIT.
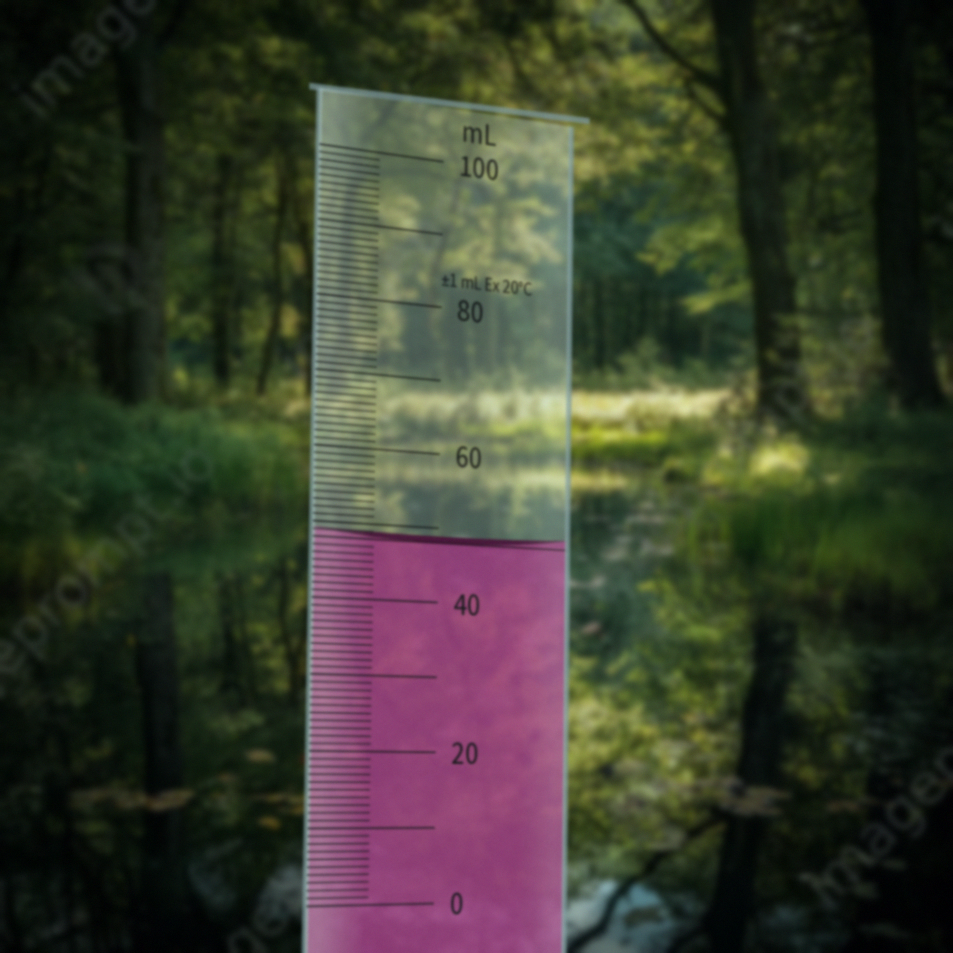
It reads value=48 unit=mL
